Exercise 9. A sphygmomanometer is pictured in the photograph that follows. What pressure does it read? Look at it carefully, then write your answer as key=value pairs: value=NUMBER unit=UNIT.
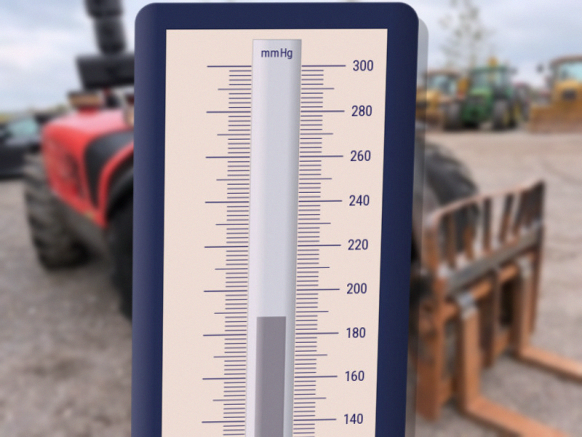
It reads value=188 unit=mmHg
